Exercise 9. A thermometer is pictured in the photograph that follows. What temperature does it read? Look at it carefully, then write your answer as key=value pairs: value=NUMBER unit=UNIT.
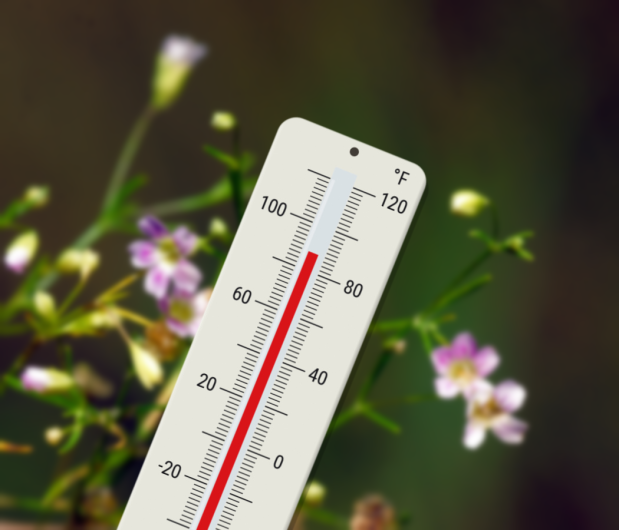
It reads value=88 unit=°F
